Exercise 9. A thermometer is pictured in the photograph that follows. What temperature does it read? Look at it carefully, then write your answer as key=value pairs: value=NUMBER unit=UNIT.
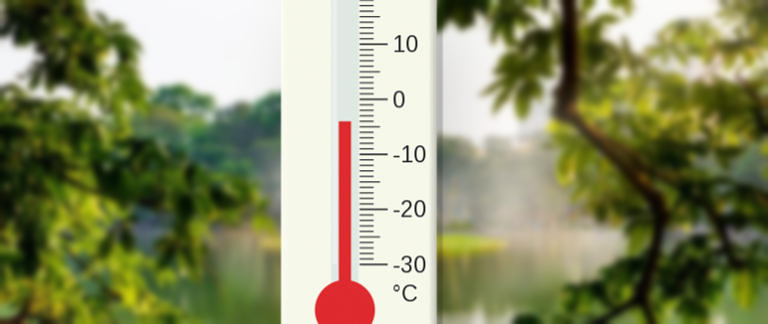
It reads value=-4 unit=°C
